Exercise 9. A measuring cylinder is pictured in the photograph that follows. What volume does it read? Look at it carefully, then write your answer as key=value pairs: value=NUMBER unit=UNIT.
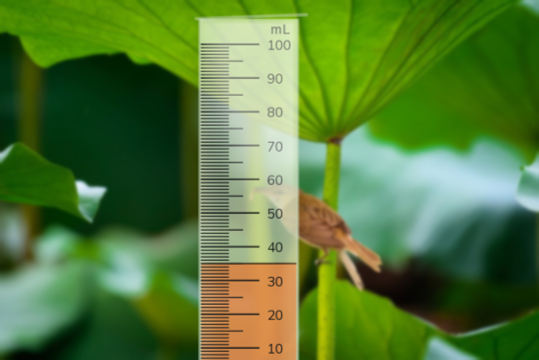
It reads value=35 unit=mL
